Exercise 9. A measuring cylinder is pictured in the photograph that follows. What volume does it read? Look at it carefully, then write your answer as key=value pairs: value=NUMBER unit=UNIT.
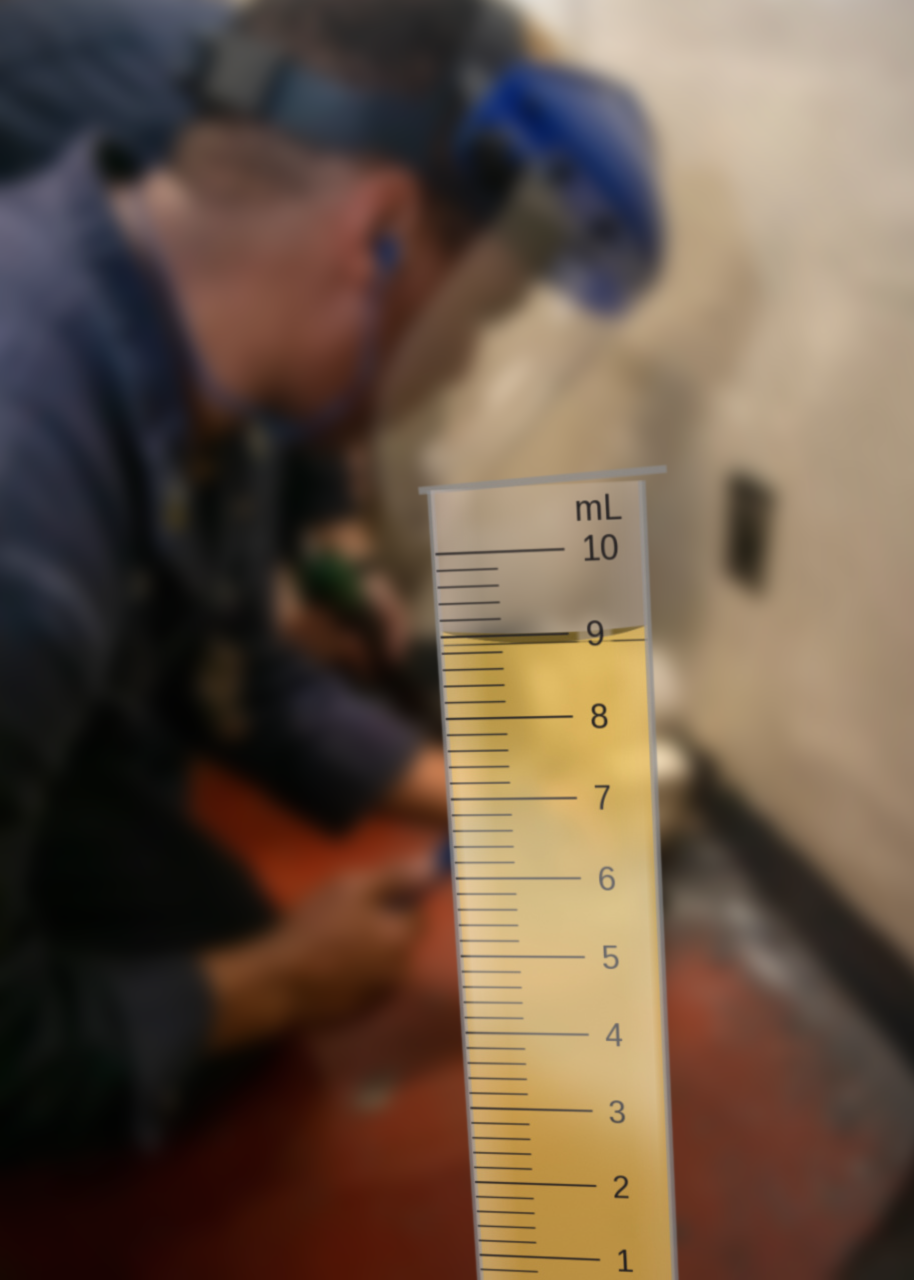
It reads value=8.9 unit=mL
